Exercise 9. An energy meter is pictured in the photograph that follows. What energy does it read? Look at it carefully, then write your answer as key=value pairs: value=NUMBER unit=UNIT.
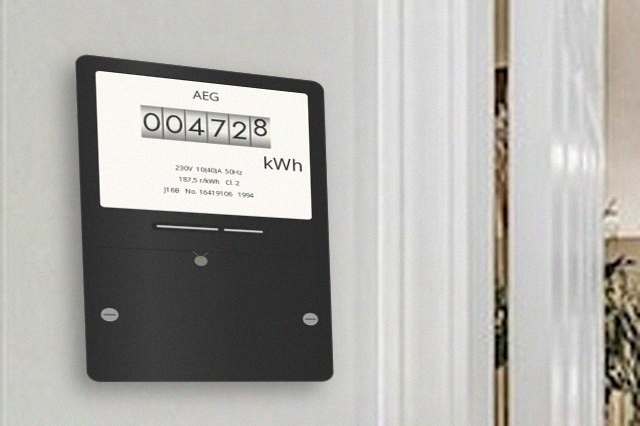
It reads value=4728 unit=kWh
